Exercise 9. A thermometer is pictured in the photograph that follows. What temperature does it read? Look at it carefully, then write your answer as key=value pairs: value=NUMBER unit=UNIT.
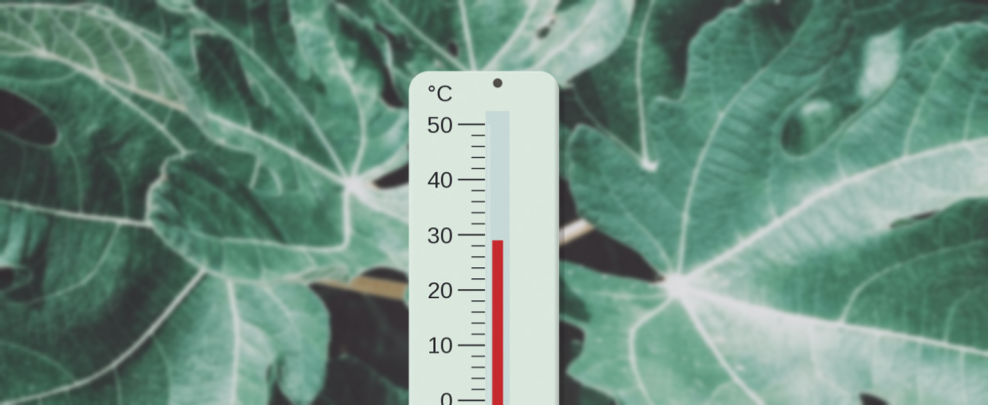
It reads value=29 unit=°C
